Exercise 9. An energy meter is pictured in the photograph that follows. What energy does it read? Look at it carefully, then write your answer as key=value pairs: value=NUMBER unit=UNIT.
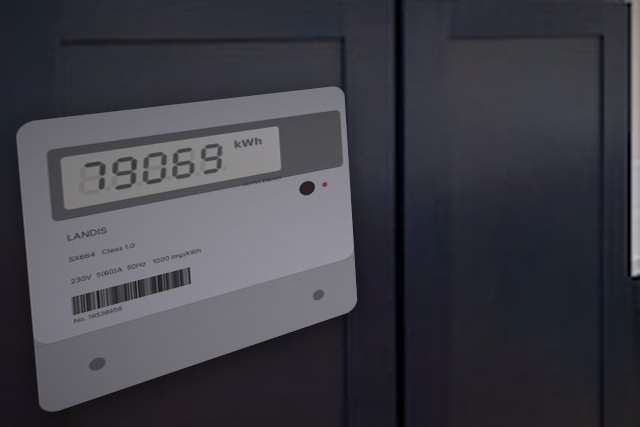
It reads value=79069 unit=kWh
